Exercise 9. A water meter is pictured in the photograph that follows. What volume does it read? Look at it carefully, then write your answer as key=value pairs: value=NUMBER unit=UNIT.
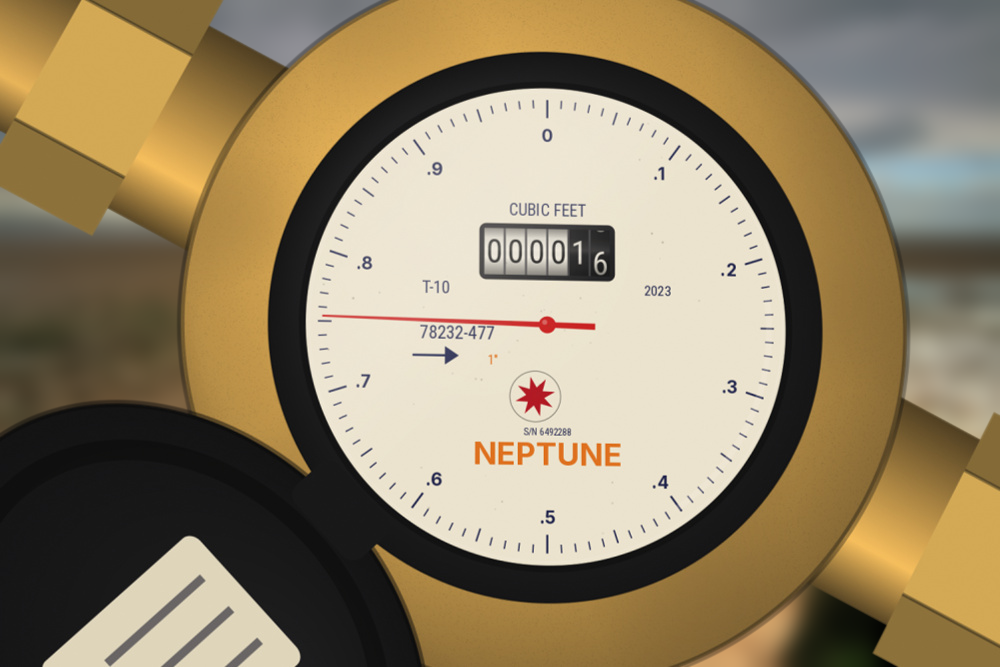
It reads value=15.75 unit=ft³
